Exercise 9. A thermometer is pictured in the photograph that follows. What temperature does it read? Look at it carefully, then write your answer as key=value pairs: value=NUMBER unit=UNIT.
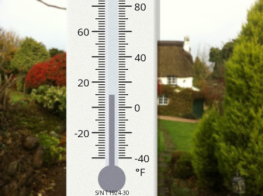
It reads value=10 unit=°F
